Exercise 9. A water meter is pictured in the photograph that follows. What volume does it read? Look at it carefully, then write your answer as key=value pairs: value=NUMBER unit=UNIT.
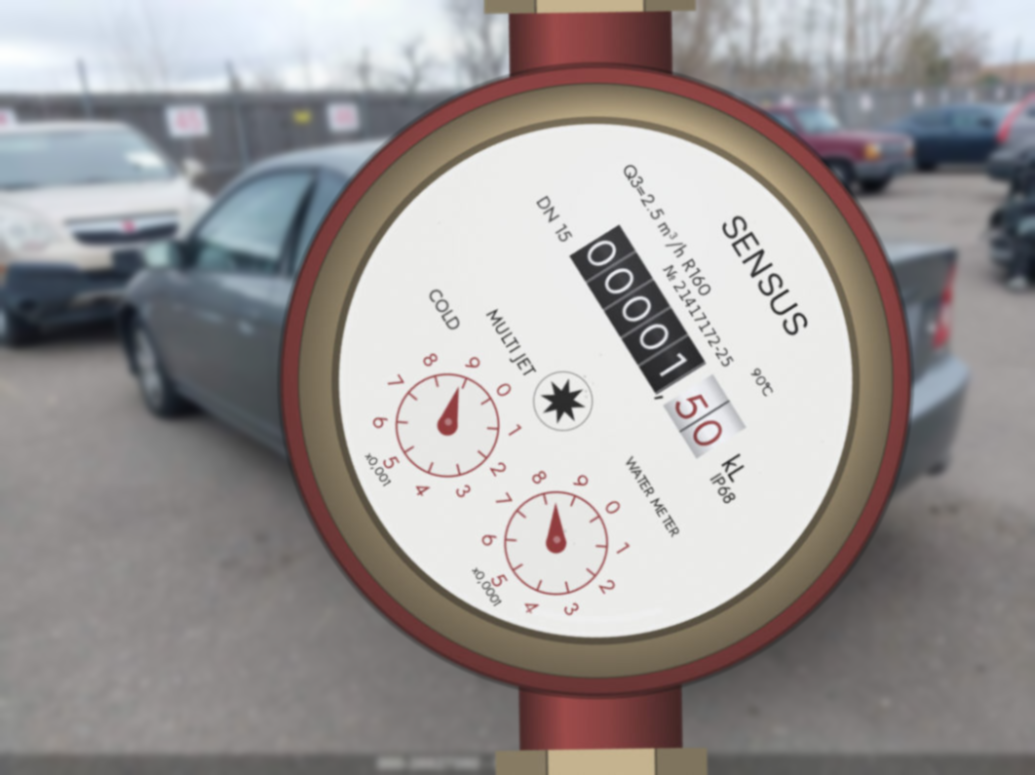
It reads value=1.4988 unit=kL
